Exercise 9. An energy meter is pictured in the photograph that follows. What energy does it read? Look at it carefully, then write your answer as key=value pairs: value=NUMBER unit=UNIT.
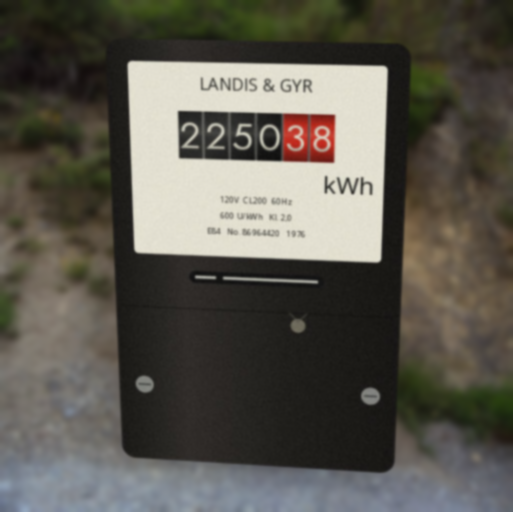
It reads value=2250.38 unit=kWh
